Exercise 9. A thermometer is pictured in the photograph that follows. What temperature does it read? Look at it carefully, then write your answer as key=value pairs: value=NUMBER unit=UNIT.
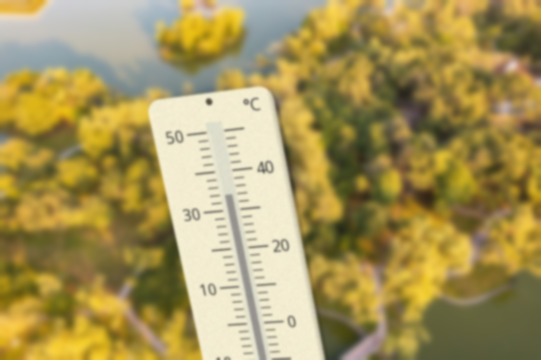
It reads value=34 unit=°C
